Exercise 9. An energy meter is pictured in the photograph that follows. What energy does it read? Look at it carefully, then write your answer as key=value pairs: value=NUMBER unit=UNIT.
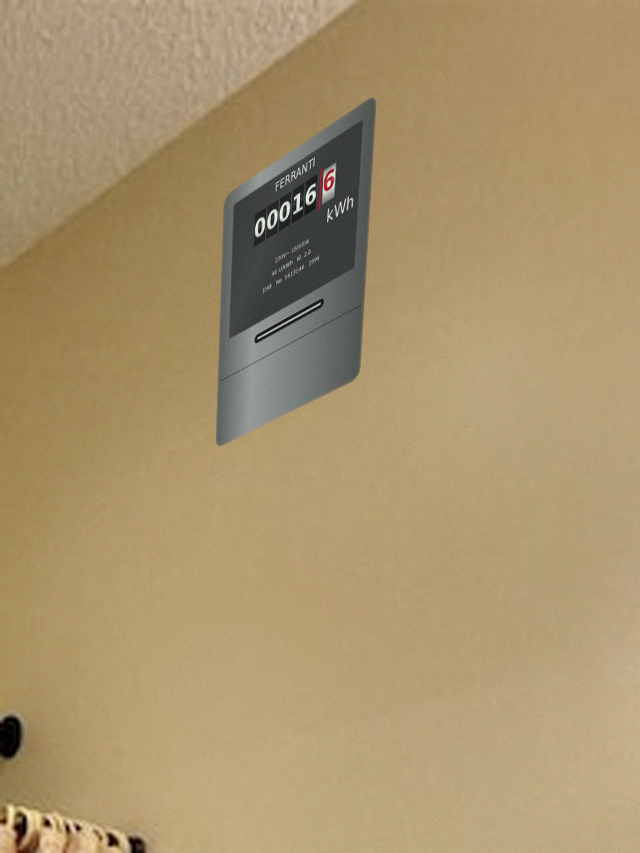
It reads value=16.6 unit=kWh
